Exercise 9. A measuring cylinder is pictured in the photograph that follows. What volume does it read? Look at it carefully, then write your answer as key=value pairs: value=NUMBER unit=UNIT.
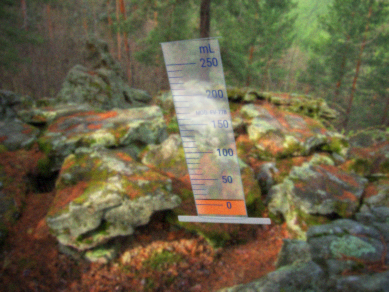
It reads value=10 unit=mL
